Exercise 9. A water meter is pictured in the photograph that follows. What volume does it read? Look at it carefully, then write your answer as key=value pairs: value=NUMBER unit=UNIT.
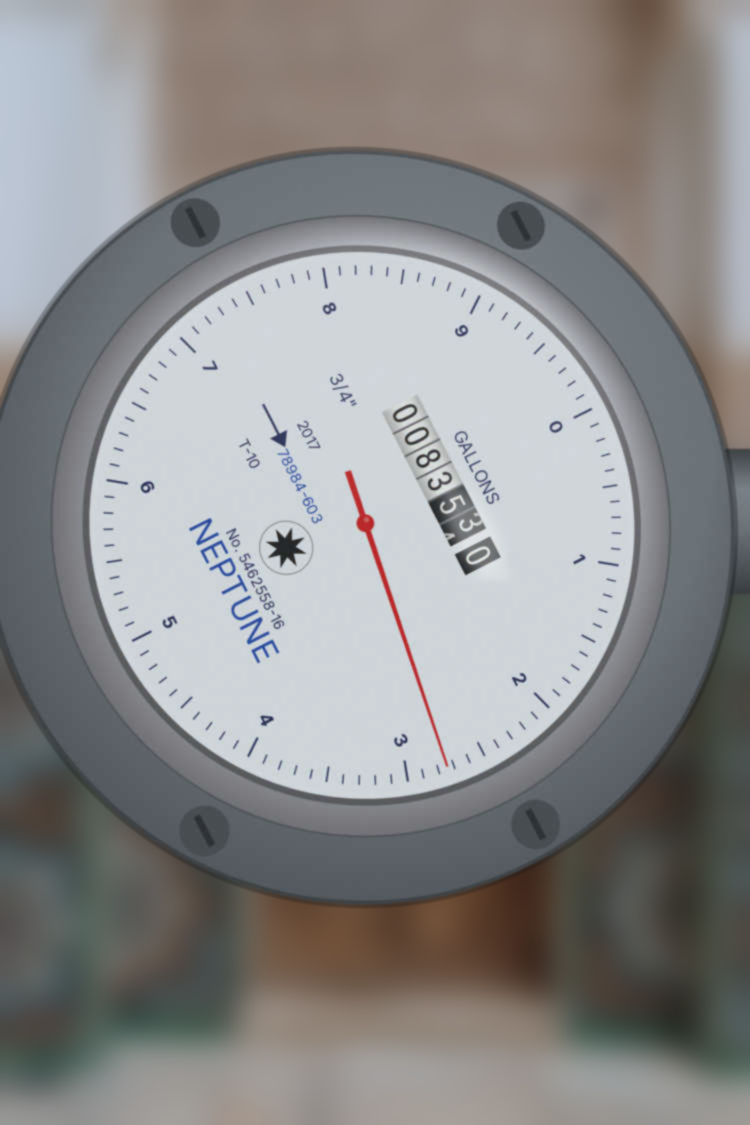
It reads value=83532.7 unit=gal
